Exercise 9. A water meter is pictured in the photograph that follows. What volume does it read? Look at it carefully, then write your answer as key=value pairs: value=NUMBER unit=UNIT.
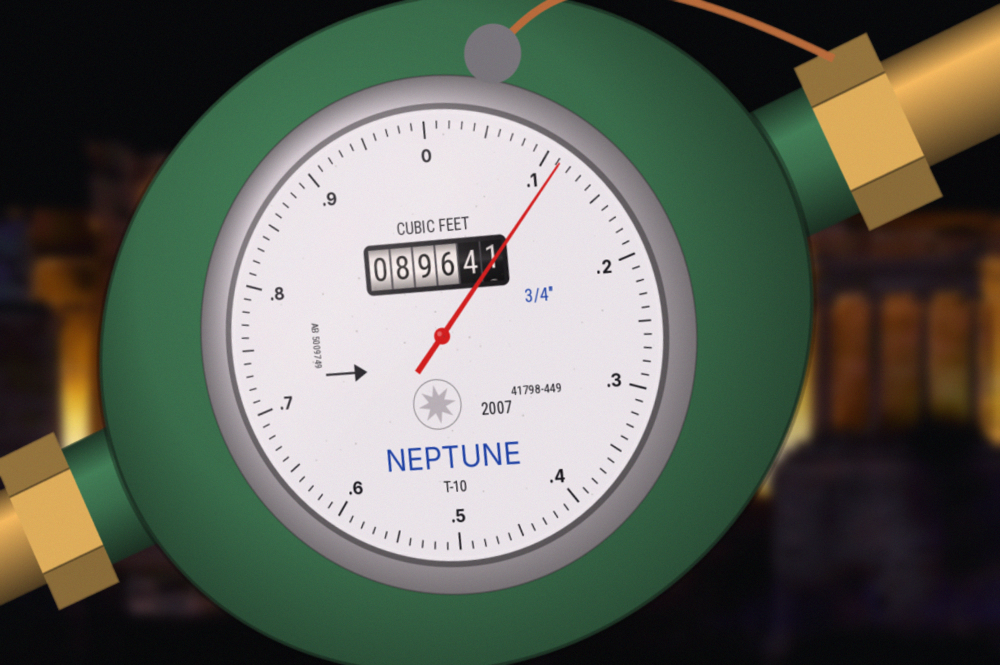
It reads value=89641.11 unit=ft³
